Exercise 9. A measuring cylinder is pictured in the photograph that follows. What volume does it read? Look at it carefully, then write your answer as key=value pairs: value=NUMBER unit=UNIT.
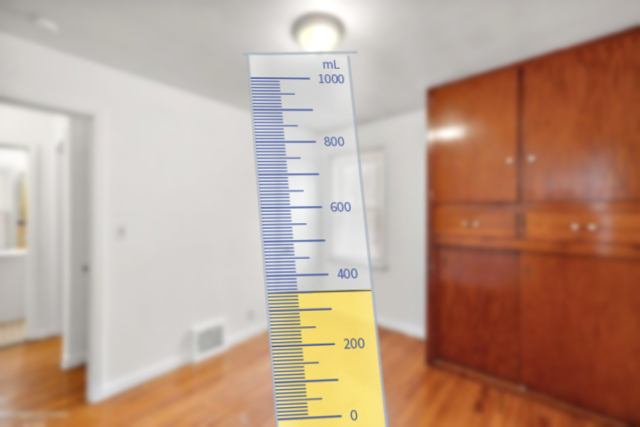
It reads value=350 unit=mL
